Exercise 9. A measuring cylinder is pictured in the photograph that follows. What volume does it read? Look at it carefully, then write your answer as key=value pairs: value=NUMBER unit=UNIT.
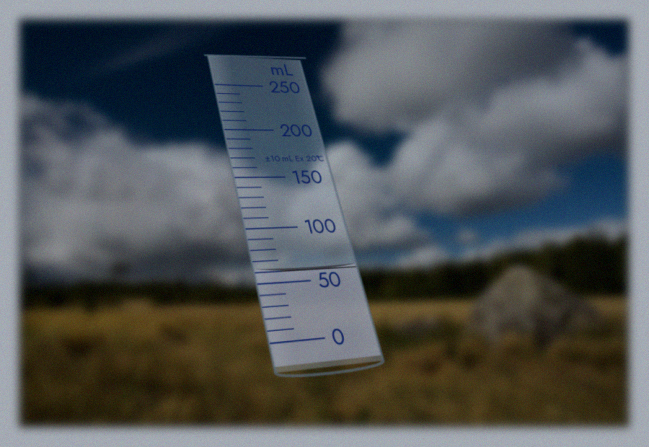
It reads value=60 unit=mL
